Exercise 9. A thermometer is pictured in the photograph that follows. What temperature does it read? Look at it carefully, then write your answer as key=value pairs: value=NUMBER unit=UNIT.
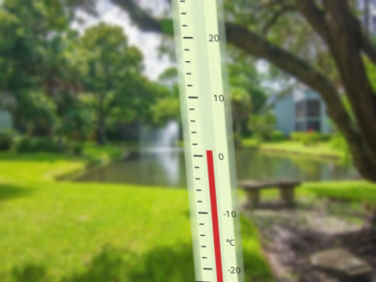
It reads value=1 unit=°C
